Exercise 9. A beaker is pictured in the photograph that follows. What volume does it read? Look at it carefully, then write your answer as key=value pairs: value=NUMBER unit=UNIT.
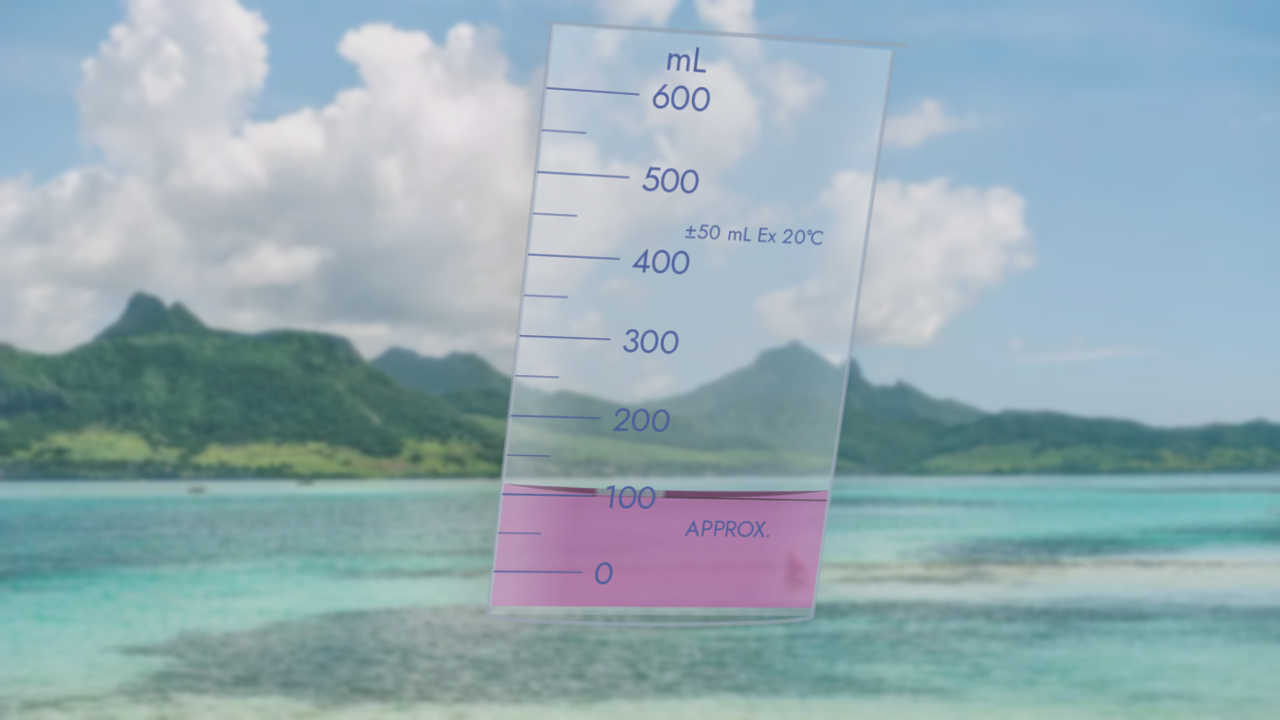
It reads value=100 unit=mL
